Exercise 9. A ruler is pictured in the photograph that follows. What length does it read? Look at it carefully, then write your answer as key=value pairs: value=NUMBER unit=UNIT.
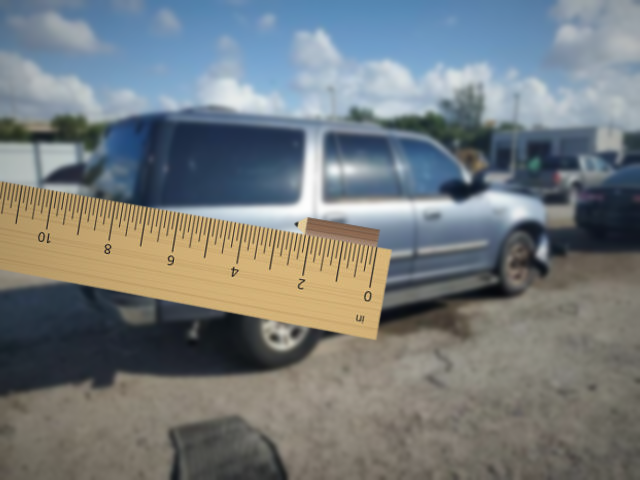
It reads value=2.5 unit=in
